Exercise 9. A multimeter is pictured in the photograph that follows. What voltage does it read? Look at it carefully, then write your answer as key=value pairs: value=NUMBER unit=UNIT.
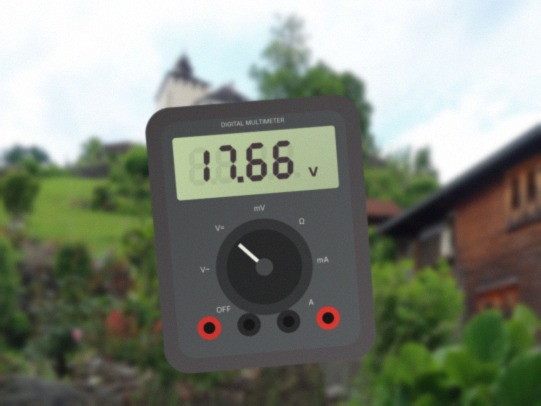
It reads value=17.66 unit=V
